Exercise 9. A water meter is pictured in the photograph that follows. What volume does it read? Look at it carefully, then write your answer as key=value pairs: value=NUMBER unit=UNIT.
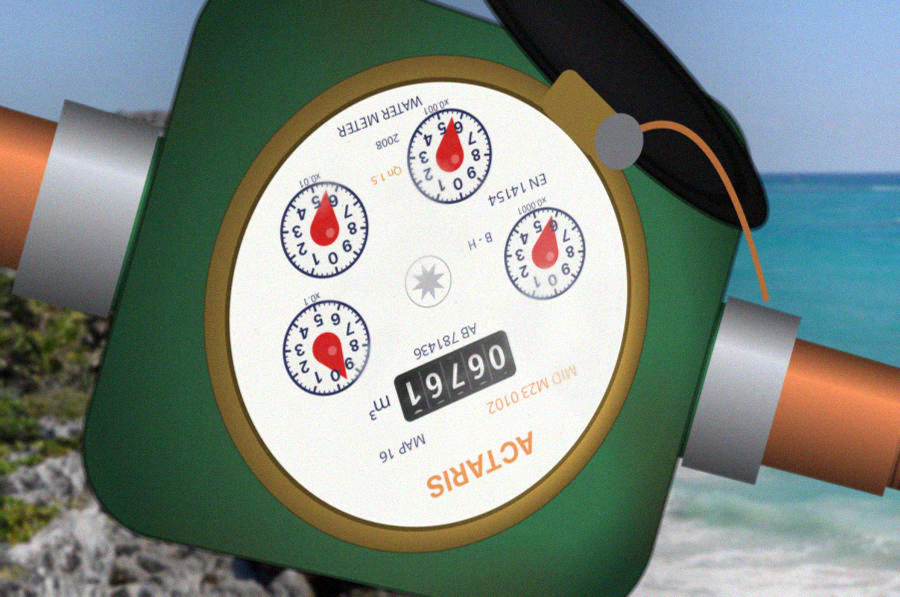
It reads value=6760.9555 unit=m³
